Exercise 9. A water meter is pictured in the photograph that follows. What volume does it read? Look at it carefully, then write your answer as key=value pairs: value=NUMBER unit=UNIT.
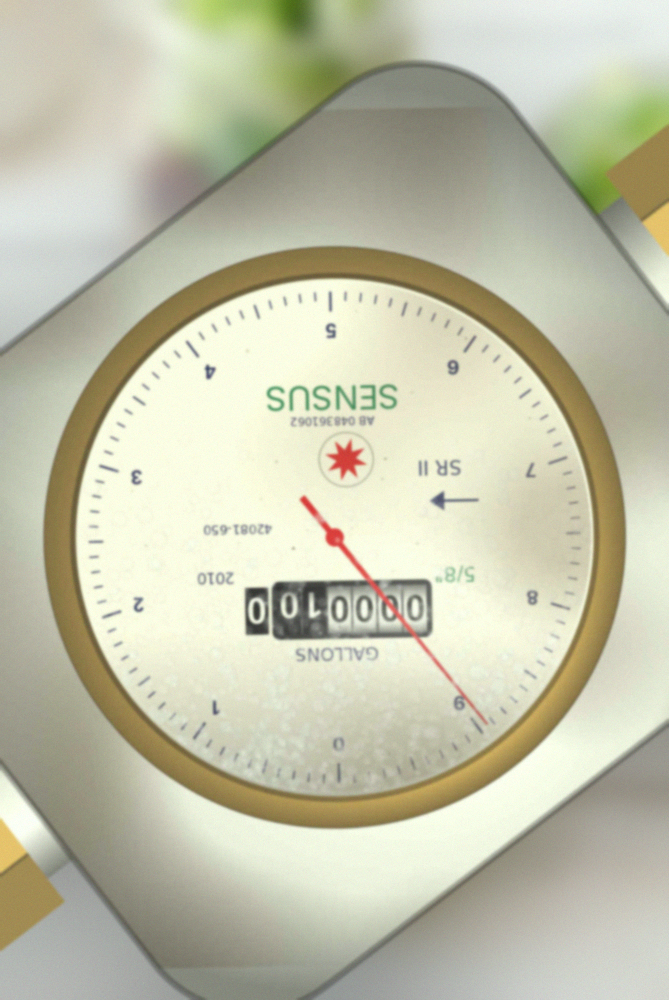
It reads value=98.9 unit=gal
